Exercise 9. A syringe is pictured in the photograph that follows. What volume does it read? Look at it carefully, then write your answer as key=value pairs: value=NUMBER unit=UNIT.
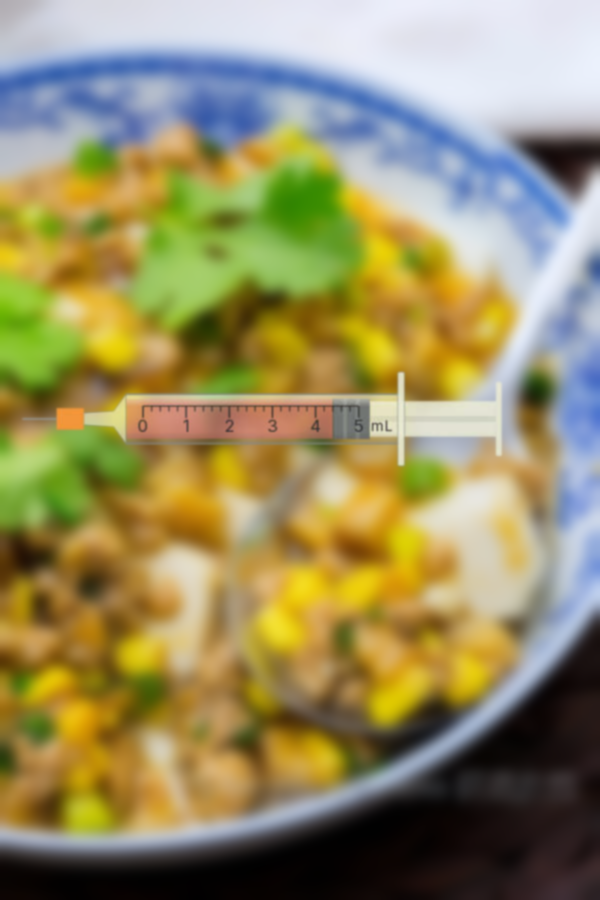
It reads value=4.4 unit=mL
